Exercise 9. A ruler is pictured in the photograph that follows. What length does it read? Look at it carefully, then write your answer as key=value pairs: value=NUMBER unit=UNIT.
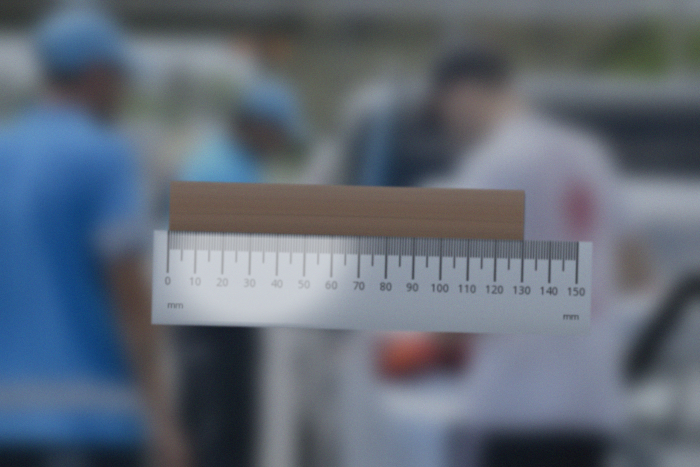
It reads value=130 unit=mm
